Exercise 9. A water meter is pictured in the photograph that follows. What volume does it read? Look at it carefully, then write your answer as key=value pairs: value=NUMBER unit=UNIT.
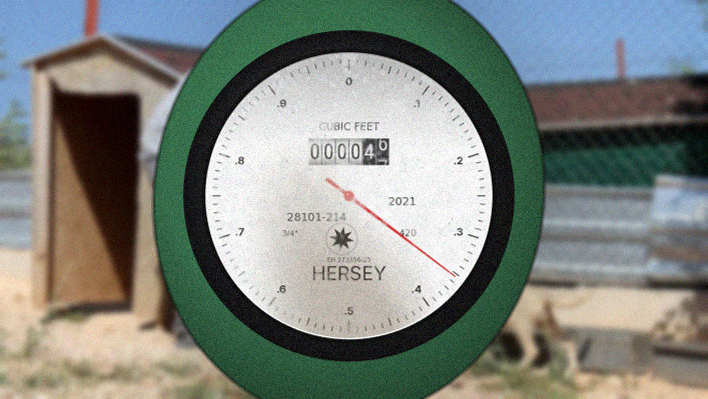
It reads value=46.35 unit=ft³
